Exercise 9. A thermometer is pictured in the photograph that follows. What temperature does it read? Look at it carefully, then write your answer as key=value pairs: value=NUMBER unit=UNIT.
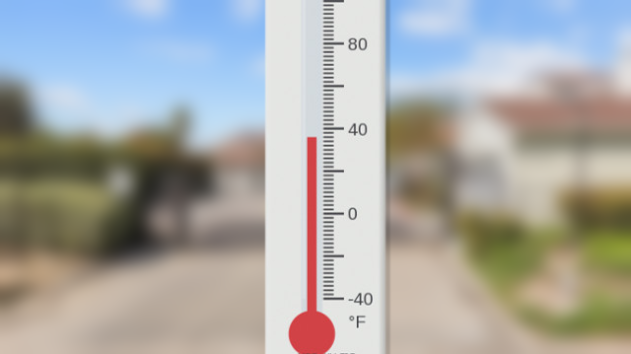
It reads value=36 unit=°F
